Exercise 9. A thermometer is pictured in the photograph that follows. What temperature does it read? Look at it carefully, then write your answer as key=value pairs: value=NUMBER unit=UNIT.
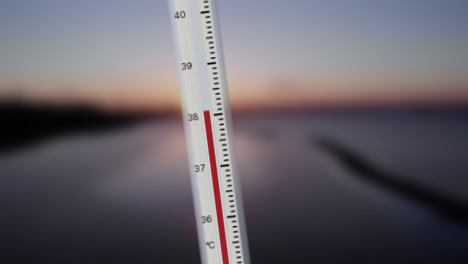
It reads value=38.1 unit=°C
